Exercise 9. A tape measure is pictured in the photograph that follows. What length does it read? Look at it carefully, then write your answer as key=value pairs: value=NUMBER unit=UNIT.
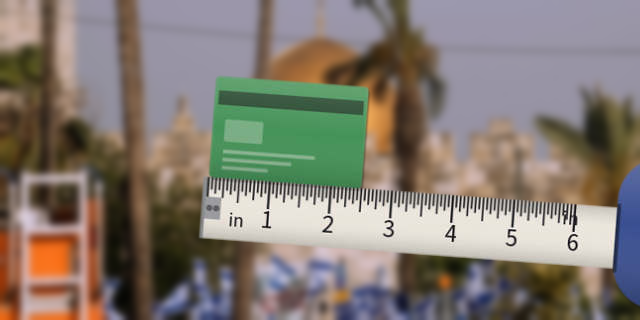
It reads value=2.5 unit=in
